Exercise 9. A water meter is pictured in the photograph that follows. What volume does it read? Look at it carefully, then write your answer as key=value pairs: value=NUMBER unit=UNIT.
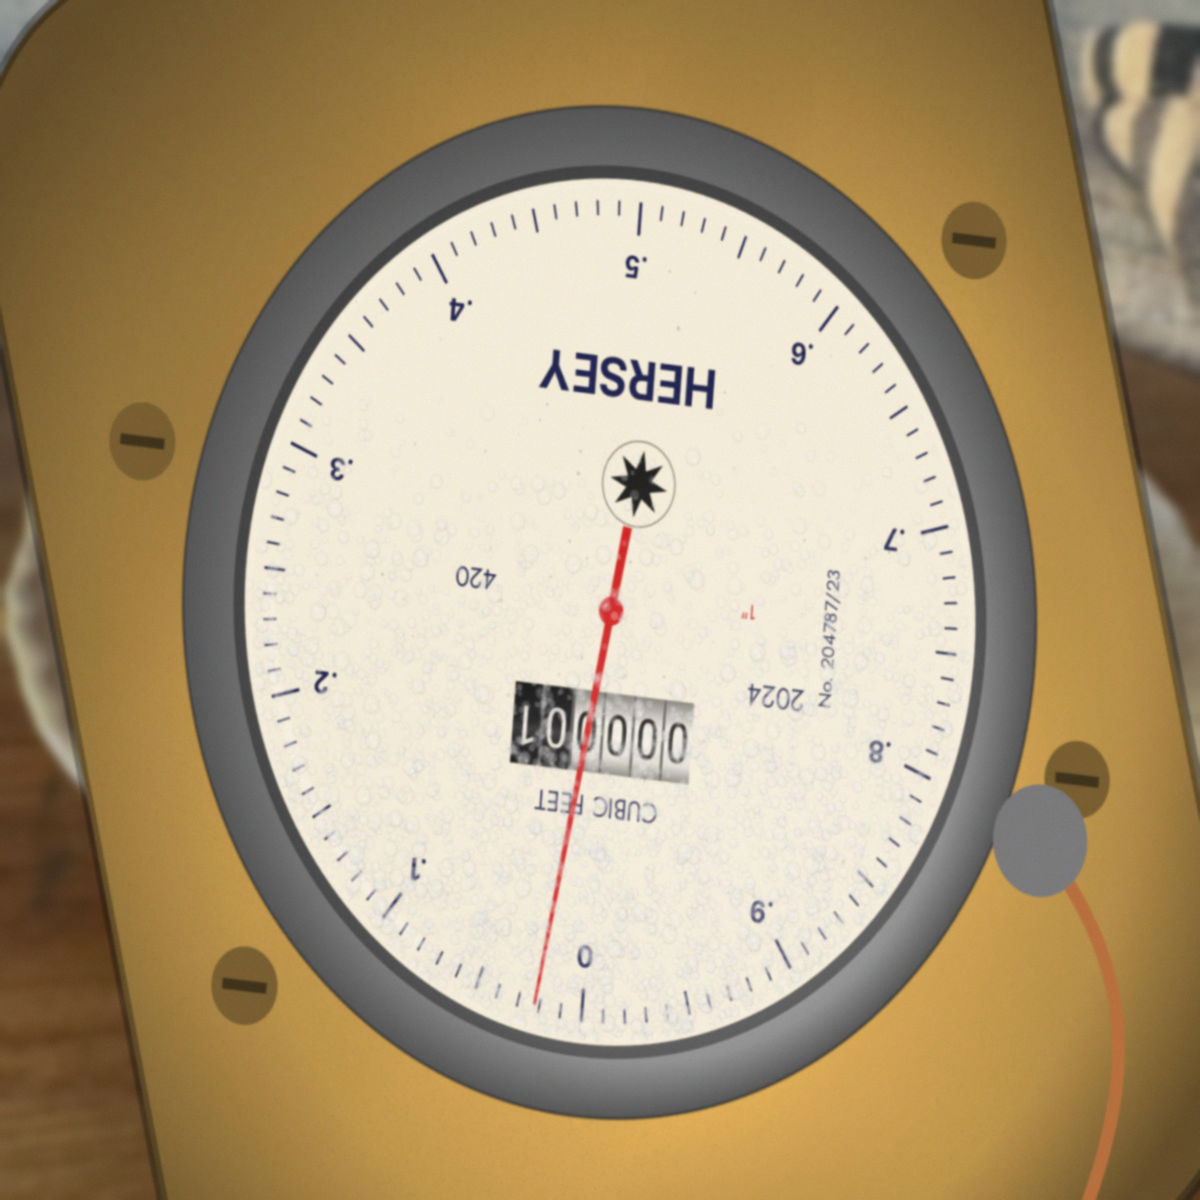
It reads value=1.02 unit=ft³
